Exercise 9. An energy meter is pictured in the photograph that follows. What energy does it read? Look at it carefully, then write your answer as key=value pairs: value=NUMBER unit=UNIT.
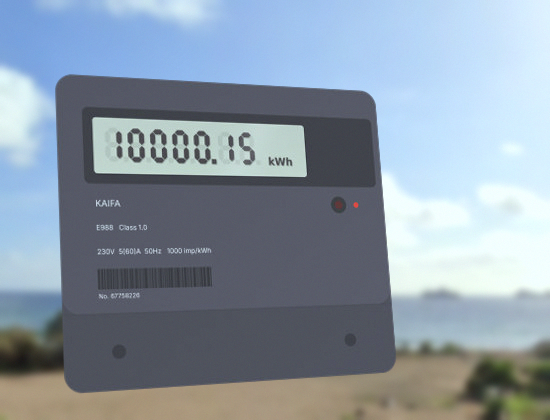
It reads value=10000.15 unit=kWh
